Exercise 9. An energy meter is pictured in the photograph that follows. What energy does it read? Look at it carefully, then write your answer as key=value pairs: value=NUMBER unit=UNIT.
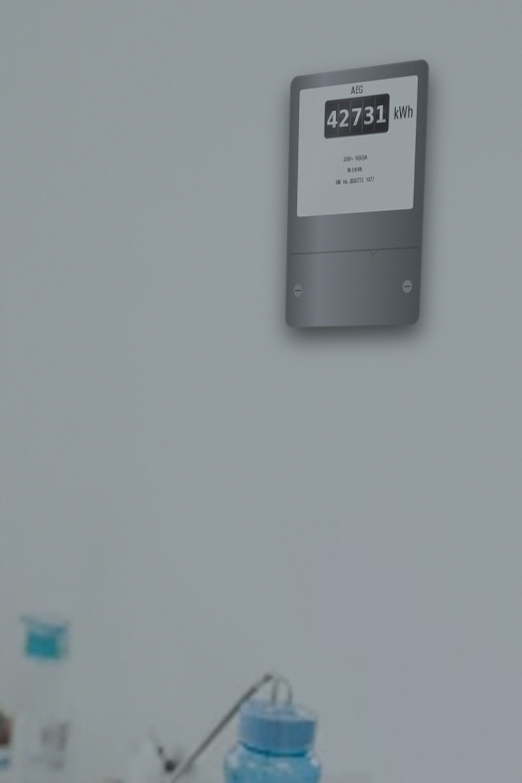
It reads value=42731 unit=kWh
